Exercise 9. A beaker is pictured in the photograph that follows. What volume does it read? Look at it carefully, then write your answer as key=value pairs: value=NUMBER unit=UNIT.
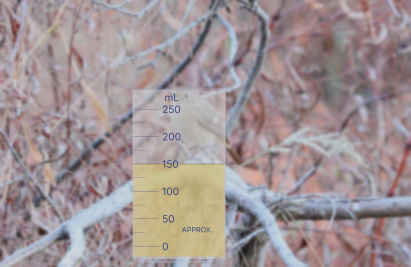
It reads value=150 unit=mL
